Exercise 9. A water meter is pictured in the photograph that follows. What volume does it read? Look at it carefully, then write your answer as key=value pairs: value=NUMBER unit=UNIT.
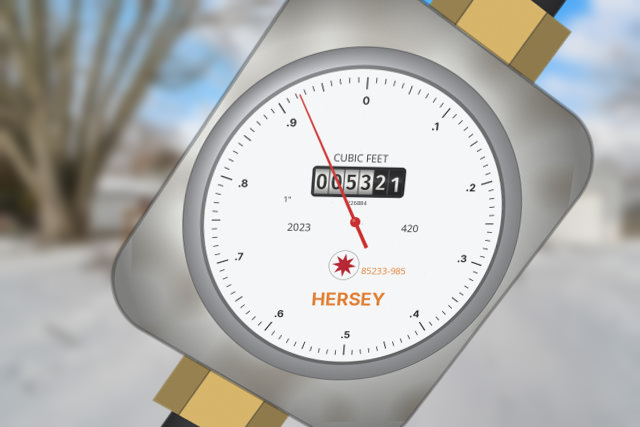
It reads value=5320.92 unit=ft³
